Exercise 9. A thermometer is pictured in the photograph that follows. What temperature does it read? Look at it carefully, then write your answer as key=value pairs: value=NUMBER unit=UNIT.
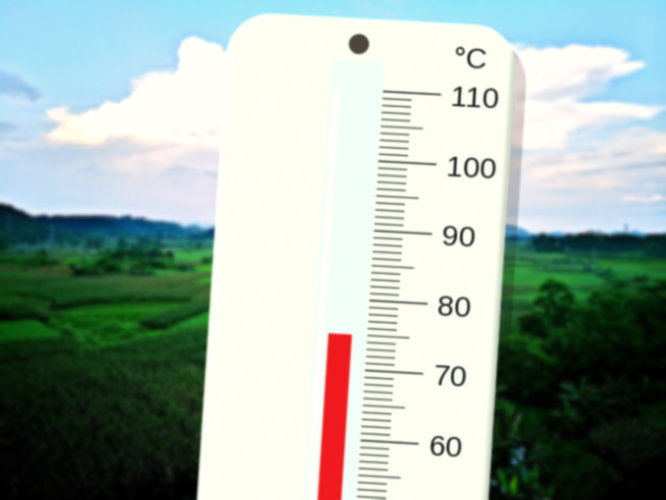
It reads value=75 unit=°C
